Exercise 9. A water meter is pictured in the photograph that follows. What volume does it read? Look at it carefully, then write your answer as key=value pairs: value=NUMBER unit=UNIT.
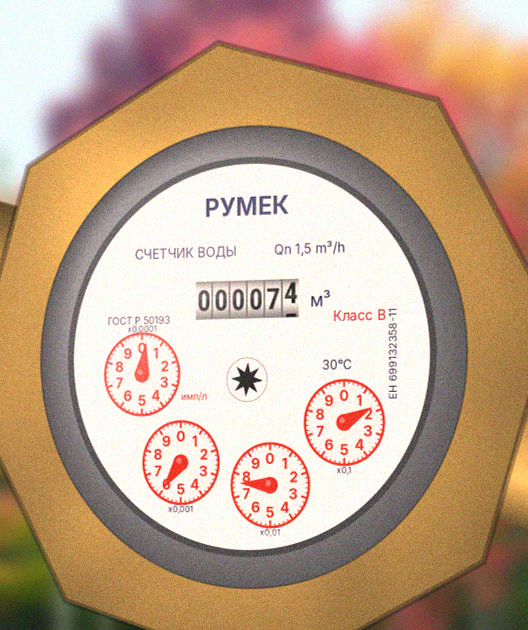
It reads value=74.1760 unit=m³
